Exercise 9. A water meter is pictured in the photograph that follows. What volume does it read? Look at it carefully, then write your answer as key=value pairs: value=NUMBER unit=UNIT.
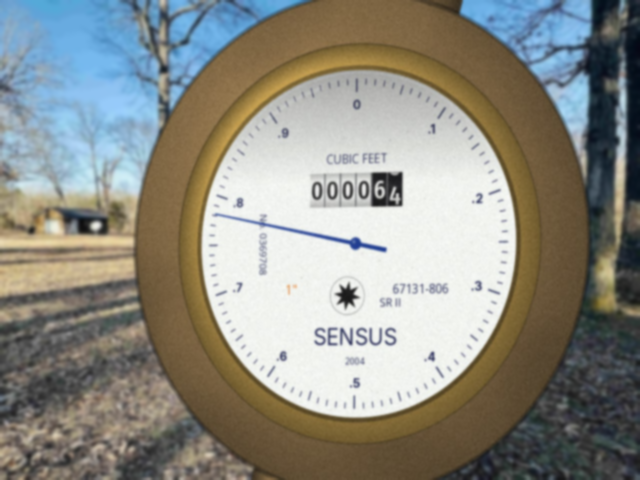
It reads value=63.78 unit=ft³
